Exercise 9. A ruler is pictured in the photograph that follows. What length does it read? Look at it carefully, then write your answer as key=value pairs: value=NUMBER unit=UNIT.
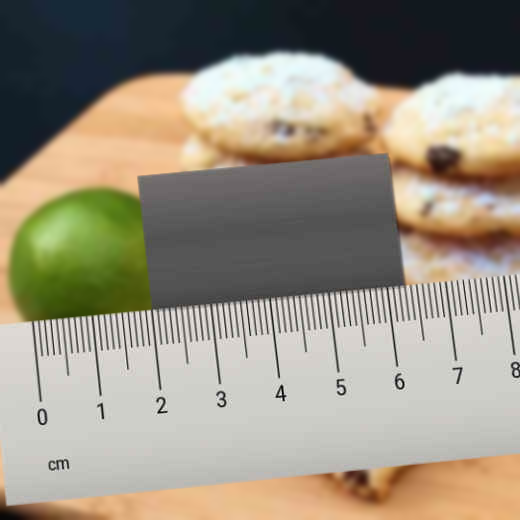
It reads value=4.3 unit=cm
